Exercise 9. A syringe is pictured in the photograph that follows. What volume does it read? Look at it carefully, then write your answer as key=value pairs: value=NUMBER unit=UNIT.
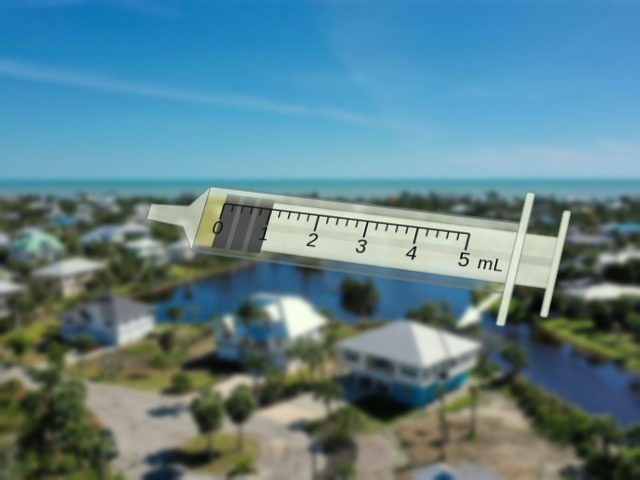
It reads value=0 unit=mL
